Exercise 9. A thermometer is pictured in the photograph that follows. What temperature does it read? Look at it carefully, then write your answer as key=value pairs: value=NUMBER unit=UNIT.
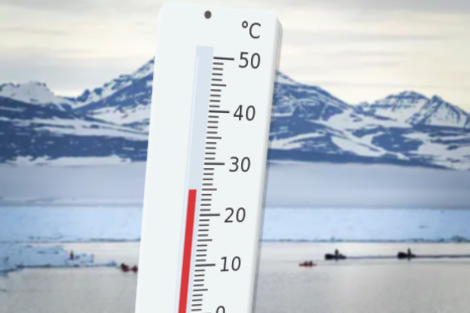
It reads value=25 unit=°C
